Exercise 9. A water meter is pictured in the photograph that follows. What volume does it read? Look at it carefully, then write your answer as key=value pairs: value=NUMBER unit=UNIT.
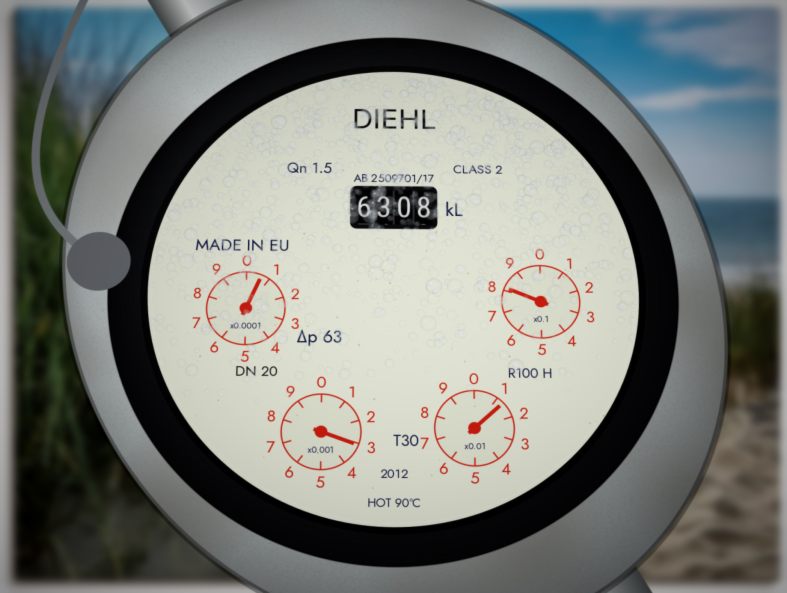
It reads value=6308.8130 unit=kL
